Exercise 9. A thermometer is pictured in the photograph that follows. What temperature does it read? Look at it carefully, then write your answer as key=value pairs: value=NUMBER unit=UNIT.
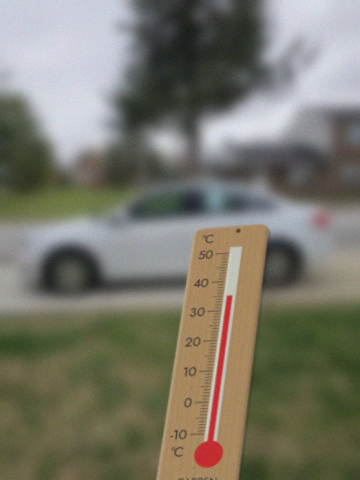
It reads value=35 unit=°C
